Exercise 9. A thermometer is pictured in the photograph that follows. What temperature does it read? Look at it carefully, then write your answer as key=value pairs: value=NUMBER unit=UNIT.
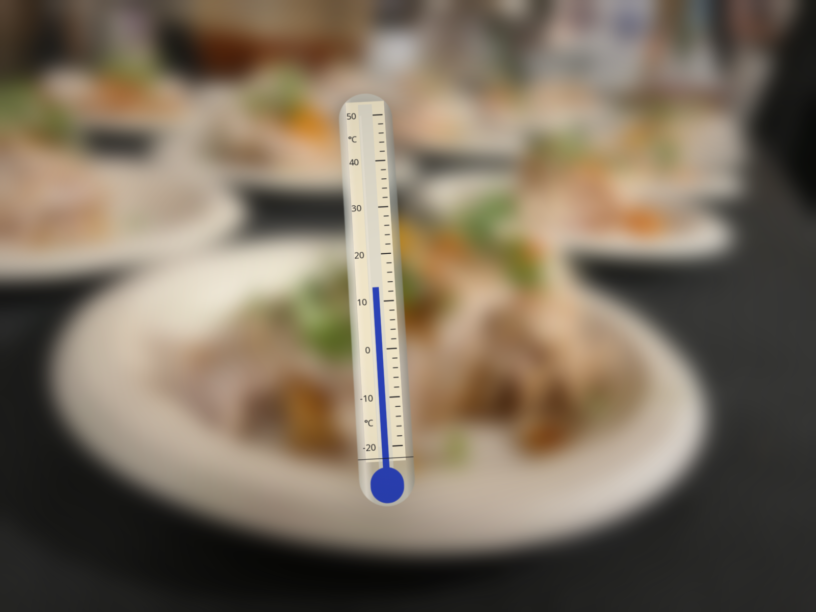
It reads value=13 unit=°C
